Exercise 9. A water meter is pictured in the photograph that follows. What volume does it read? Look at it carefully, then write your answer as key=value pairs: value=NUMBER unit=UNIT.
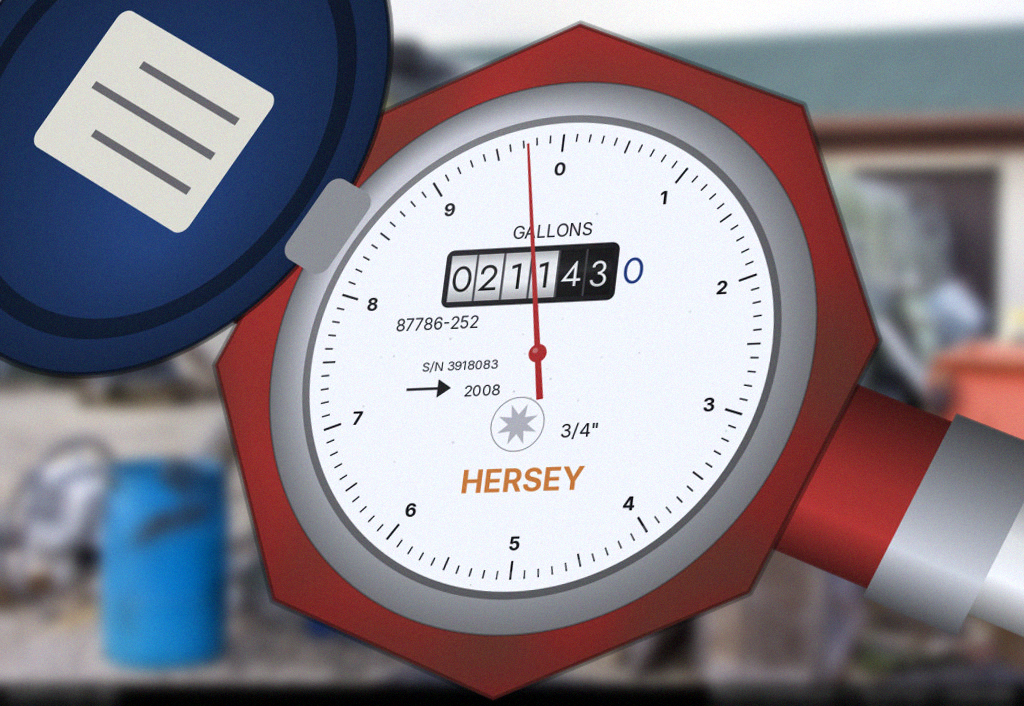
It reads value=211429.7 unit=gal
